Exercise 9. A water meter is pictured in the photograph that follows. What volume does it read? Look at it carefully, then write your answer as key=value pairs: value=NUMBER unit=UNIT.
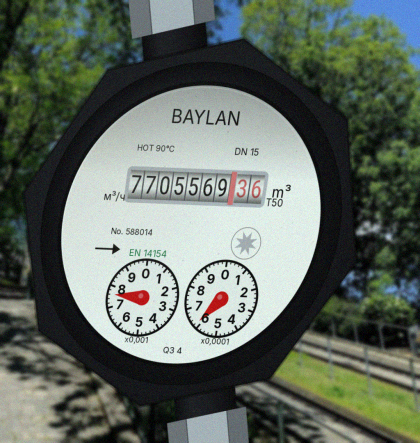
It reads value=7705569.3676 unit=m³
